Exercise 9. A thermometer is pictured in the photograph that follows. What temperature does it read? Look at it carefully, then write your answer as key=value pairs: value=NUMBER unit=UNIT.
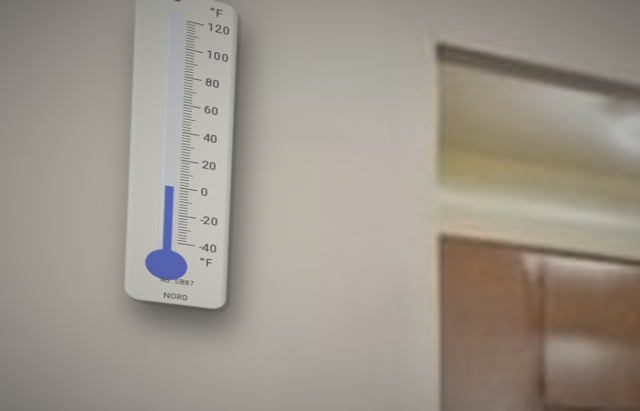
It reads value=0 unit=°F
